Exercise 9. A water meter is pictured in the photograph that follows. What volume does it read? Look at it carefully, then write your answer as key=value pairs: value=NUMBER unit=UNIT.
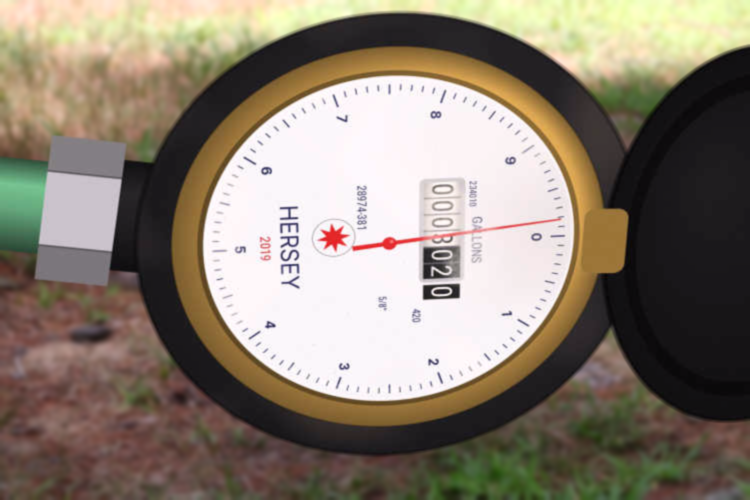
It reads value=3019.8 unit=gal
